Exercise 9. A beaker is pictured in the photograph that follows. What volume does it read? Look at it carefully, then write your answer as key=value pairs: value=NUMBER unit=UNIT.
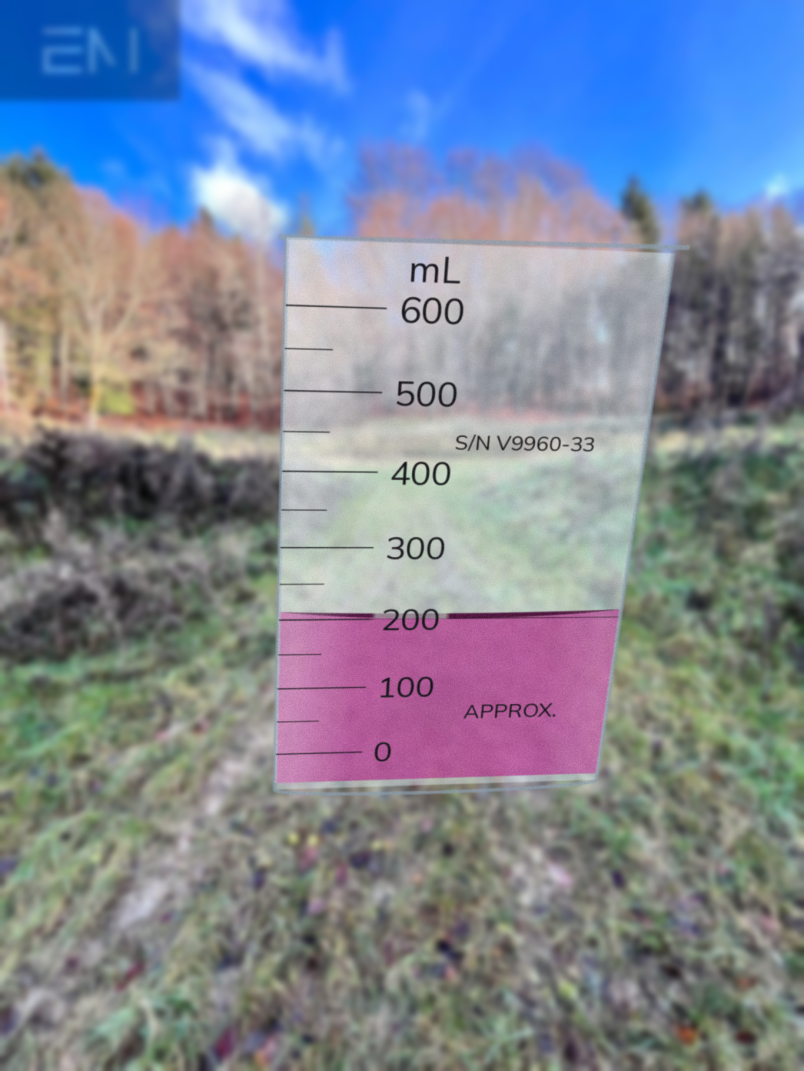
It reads value=200 unit=mL
